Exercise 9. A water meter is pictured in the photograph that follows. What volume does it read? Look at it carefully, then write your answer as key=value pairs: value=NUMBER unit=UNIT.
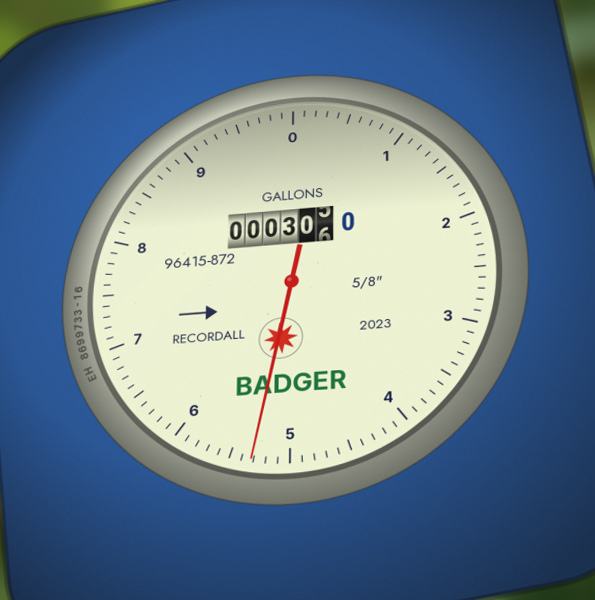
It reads value=3055.3 unit=gal
